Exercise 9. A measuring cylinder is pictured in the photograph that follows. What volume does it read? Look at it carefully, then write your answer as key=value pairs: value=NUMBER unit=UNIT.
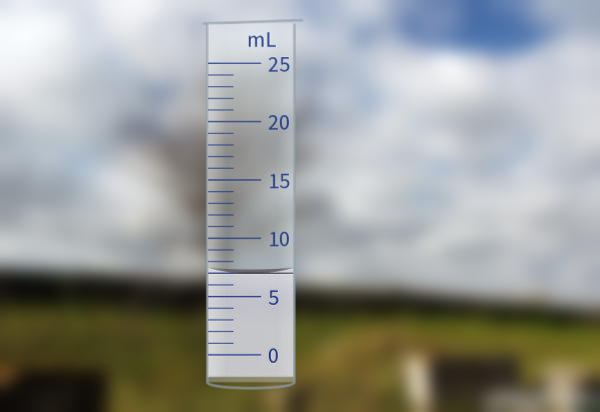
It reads value=7 unit=mL
